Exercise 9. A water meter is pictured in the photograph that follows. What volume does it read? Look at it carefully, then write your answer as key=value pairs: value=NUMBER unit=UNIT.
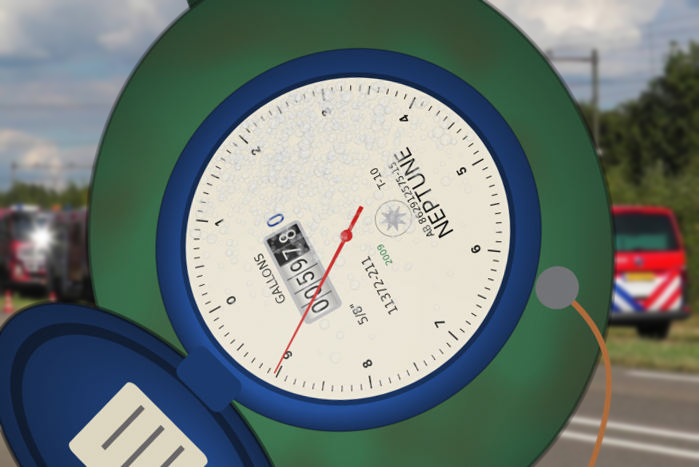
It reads value=59779.0 unit=gal
